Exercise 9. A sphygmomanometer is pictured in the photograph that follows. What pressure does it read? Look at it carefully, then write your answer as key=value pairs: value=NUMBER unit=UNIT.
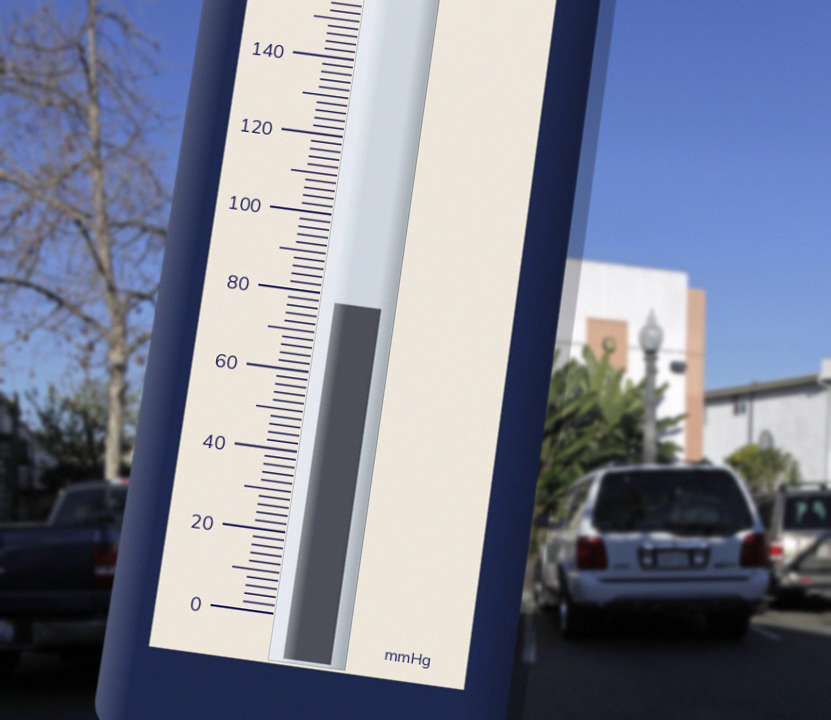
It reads value=78 unit=mmHg
